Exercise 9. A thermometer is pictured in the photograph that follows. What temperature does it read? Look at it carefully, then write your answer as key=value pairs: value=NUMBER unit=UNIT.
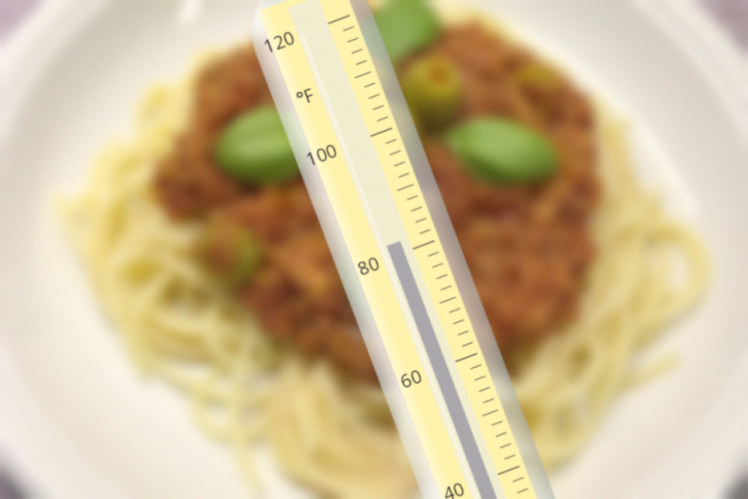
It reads value=82 unit=°F
